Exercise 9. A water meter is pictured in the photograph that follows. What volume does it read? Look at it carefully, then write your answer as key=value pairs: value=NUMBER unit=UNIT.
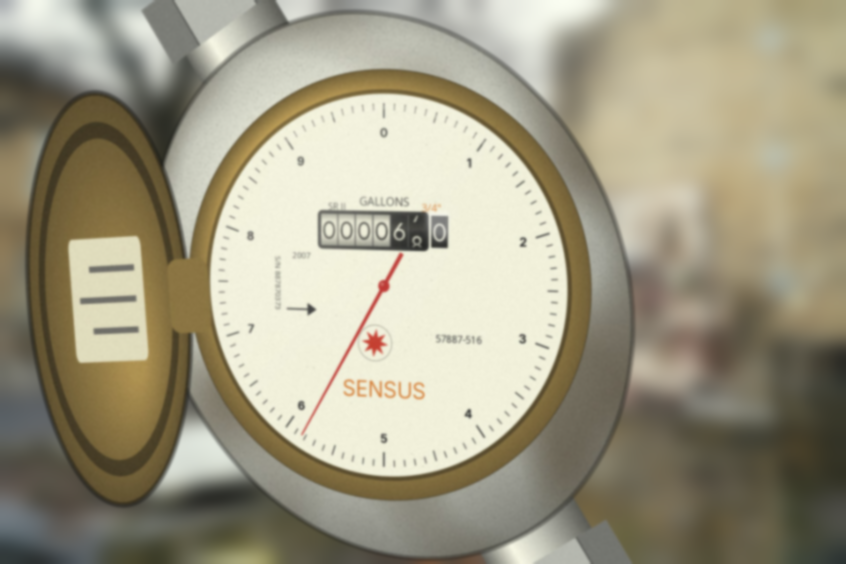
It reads value=675.8 unit=gal
